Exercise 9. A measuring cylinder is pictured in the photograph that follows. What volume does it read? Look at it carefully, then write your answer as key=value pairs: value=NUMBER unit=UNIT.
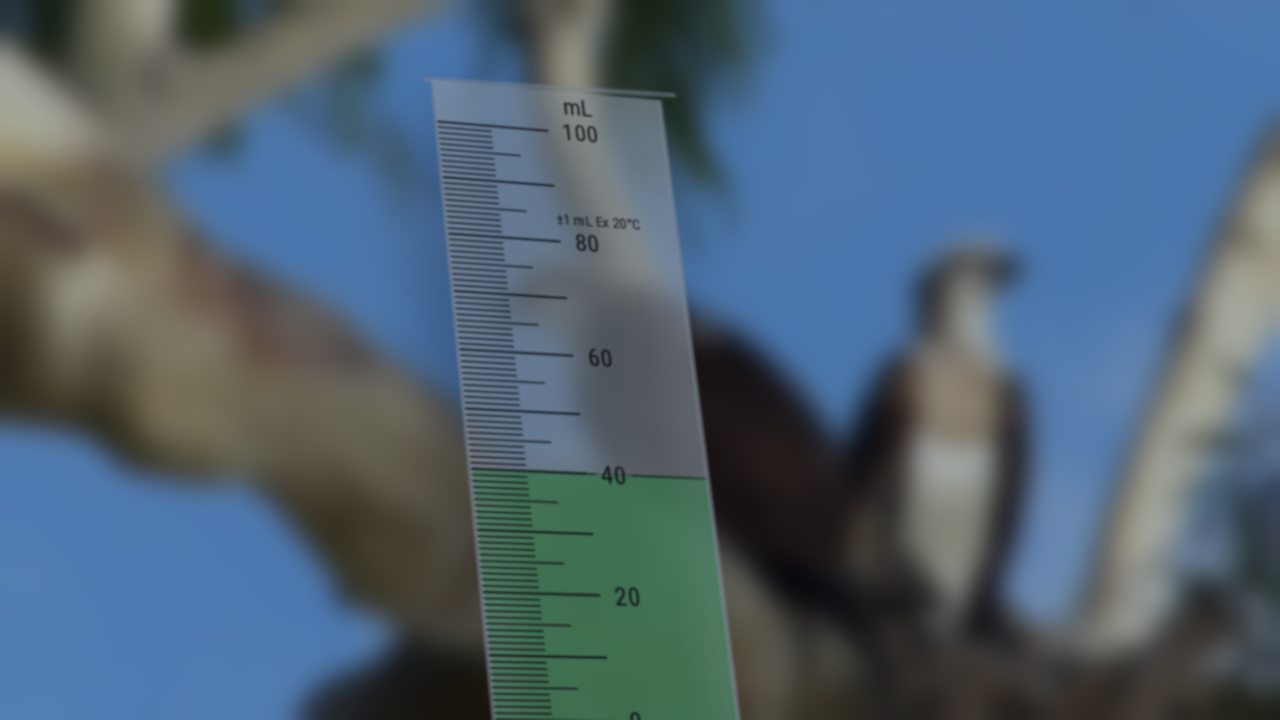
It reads value=40 unit=mL
